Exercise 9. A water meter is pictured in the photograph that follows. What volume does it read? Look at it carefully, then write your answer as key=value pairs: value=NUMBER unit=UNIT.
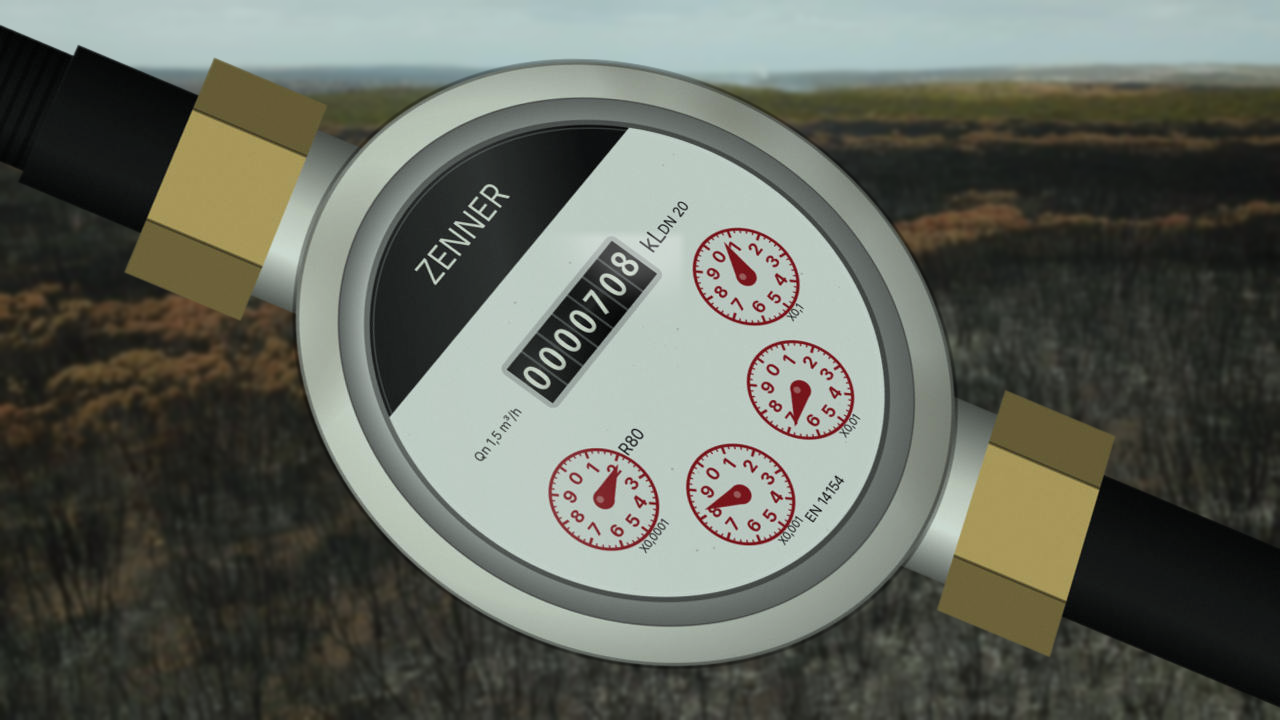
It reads value=708.0682 unit=kL
